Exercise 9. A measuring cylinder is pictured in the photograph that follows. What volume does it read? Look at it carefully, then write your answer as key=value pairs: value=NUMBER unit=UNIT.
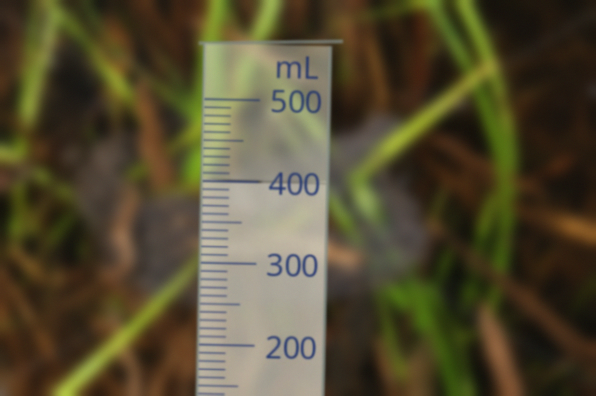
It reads value=400 unit=mL
